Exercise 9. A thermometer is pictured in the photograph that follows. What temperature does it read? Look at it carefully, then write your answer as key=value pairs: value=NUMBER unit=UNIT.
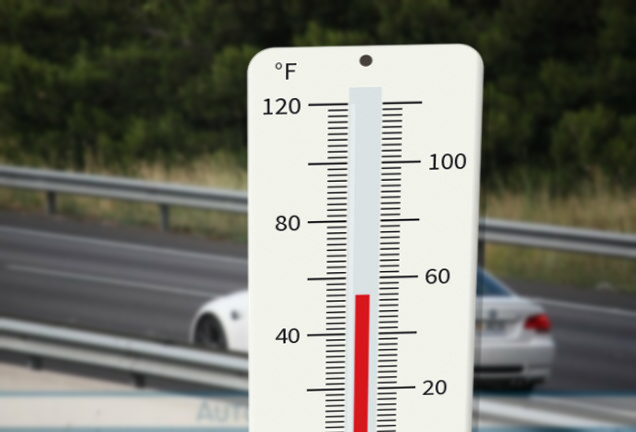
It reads value=54 unit=°F
